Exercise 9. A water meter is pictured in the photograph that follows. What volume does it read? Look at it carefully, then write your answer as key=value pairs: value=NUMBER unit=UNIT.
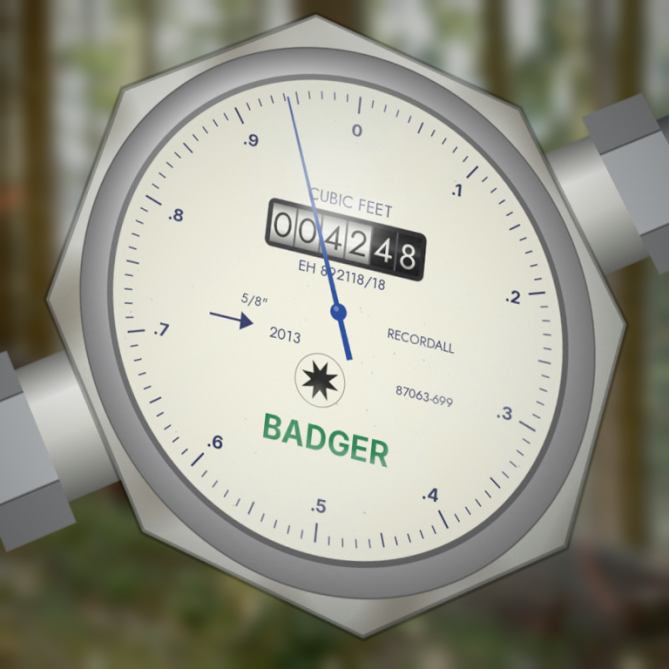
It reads value=4247.94 unit=ft³
